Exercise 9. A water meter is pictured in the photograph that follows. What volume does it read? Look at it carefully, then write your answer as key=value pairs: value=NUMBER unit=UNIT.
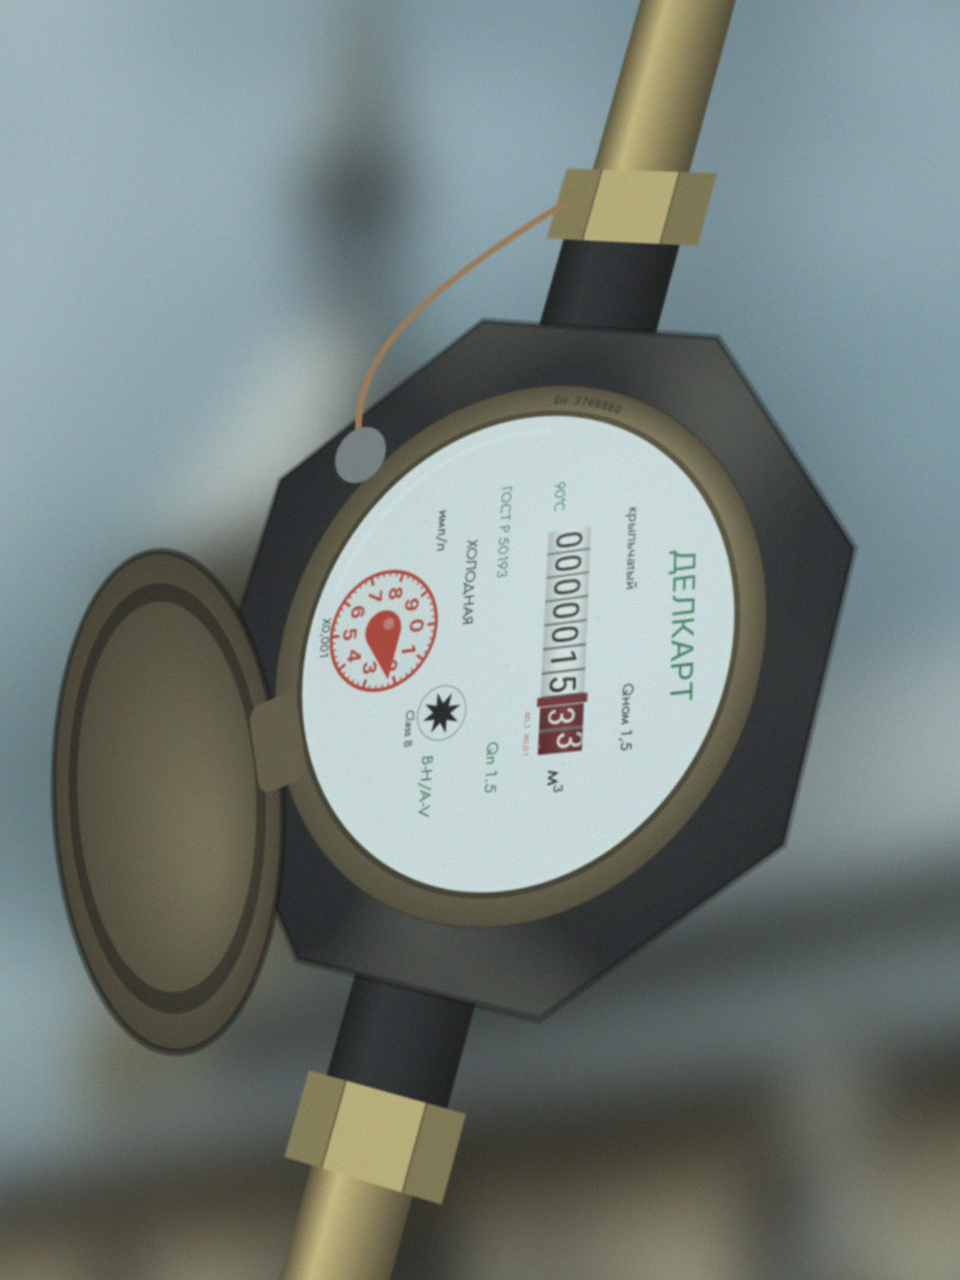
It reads value=15.332 unit=m³
